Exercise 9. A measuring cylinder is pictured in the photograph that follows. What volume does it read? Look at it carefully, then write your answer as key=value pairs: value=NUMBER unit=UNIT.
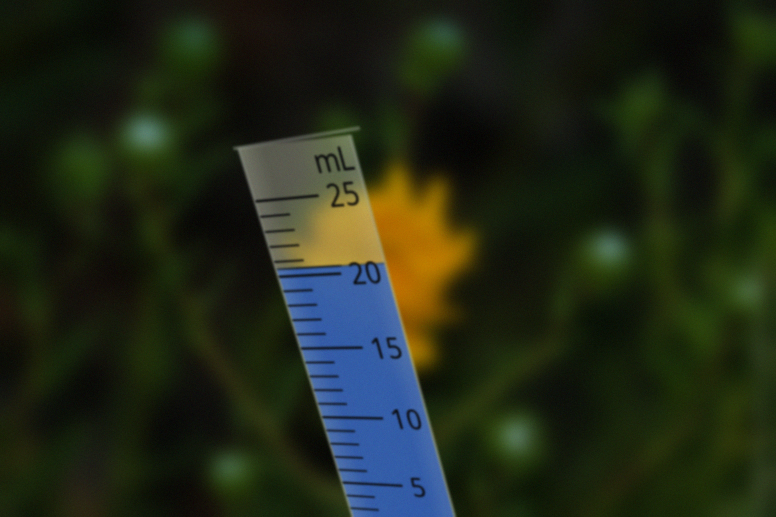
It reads value=20.5 unit=mL
